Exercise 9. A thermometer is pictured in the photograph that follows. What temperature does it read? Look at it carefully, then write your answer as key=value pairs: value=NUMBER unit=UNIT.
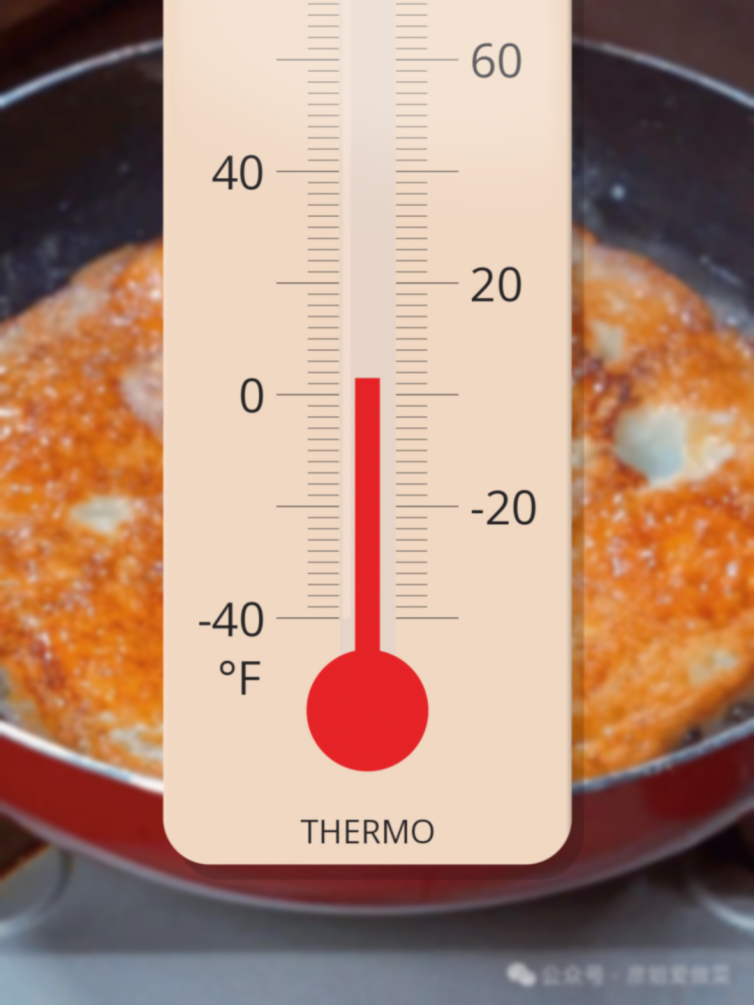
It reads value=3 unit=°F
